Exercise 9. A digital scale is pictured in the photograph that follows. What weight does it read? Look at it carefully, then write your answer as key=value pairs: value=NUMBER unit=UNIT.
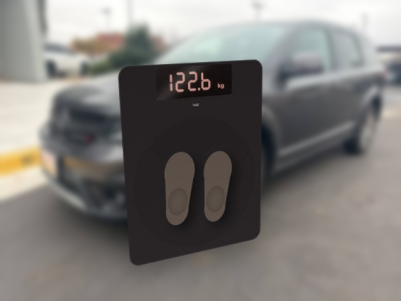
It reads value=122.6 unit=kg
